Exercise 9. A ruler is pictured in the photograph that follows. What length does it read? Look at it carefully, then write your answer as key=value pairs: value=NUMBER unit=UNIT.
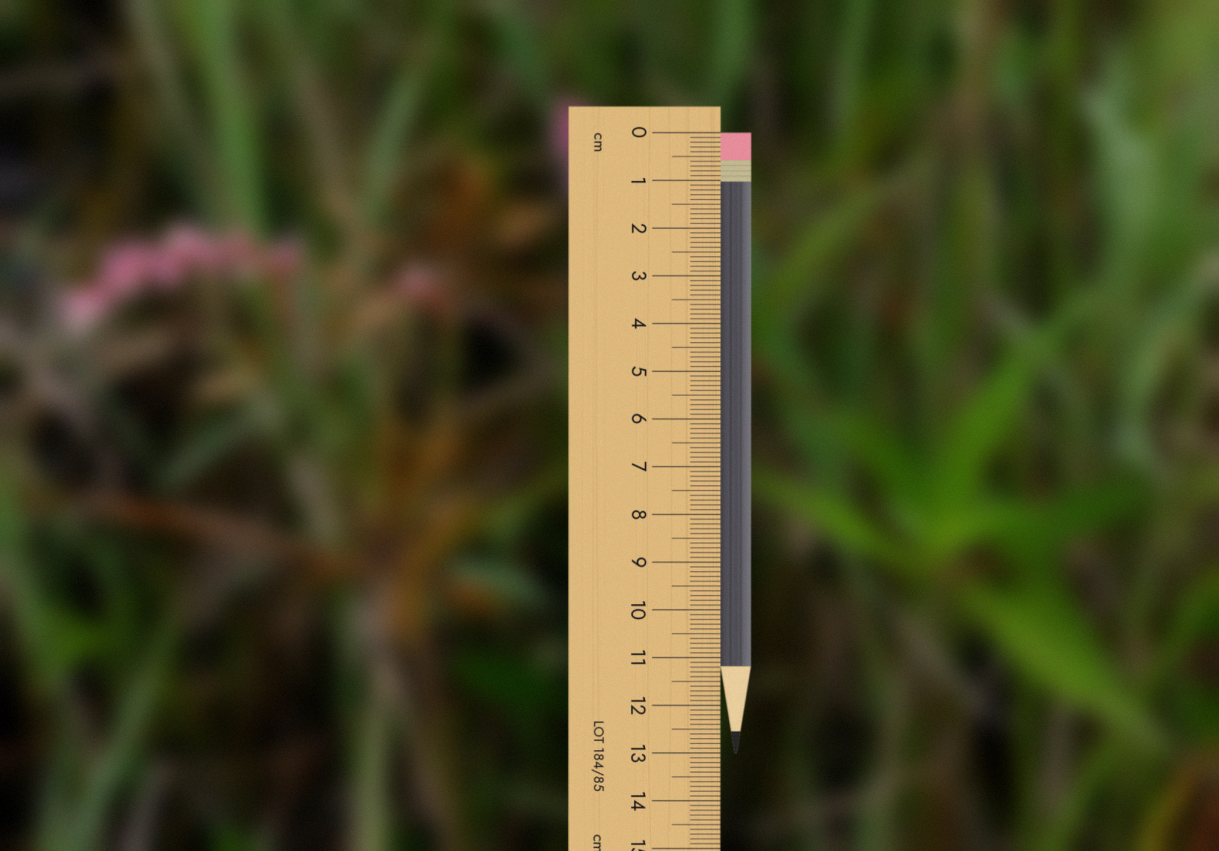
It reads value=13 unit=cm
